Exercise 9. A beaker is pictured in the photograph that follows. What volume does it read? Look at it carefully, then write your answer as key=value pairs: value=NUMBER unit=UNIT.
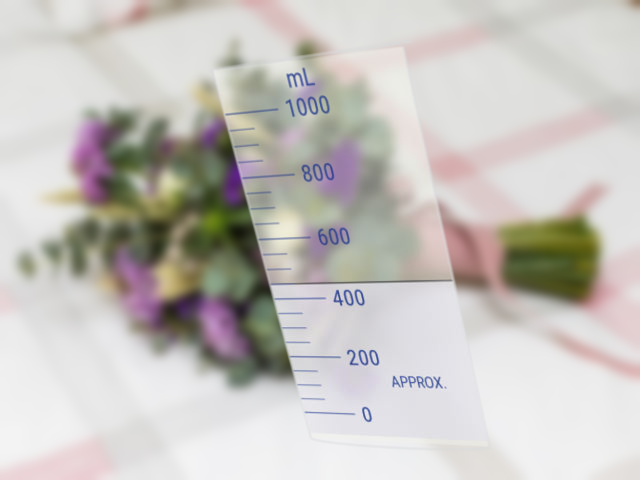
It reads value=450 unit=mL
